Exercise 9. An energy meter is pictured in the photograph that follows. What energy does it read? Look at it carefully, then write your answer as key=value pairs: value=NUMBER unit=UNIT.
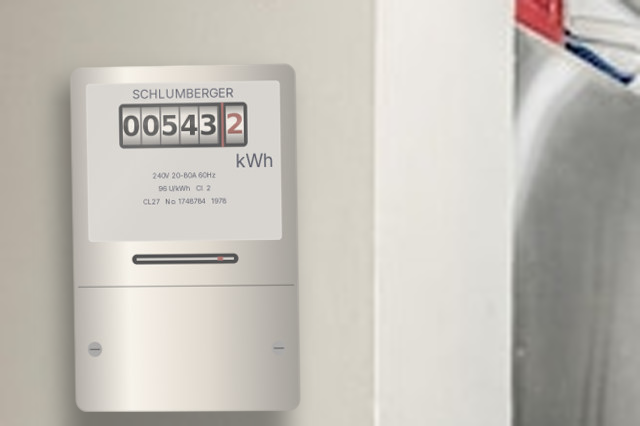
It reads value=543.2 unit=kWh
